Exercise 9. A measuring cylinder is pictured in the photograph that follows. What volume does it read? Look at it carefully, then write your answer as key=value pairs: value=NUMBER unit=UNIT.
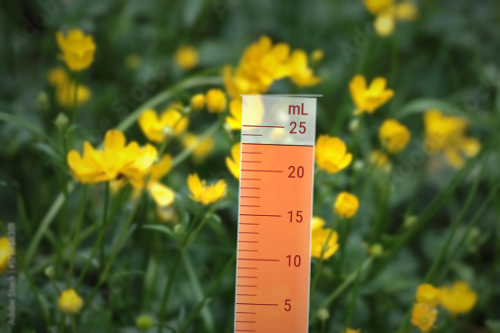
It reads value=23 unit=mL
